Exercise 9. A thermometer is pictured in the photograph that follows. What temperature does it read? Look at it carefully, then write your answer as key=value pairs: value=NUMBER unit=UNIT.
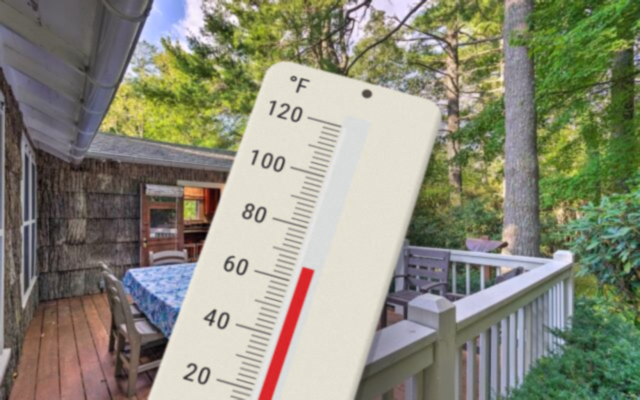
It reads value=66 unit=°F
